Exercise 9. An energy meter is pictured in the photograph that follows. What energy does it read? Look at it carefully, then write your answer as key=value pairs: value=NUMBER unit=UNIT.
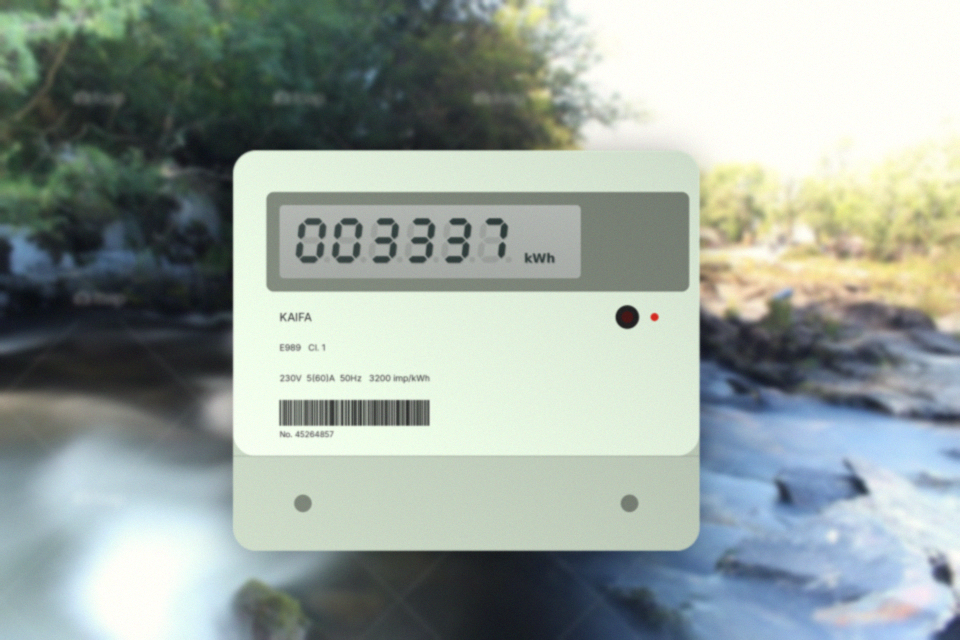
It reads value=3337 unit=kWh
